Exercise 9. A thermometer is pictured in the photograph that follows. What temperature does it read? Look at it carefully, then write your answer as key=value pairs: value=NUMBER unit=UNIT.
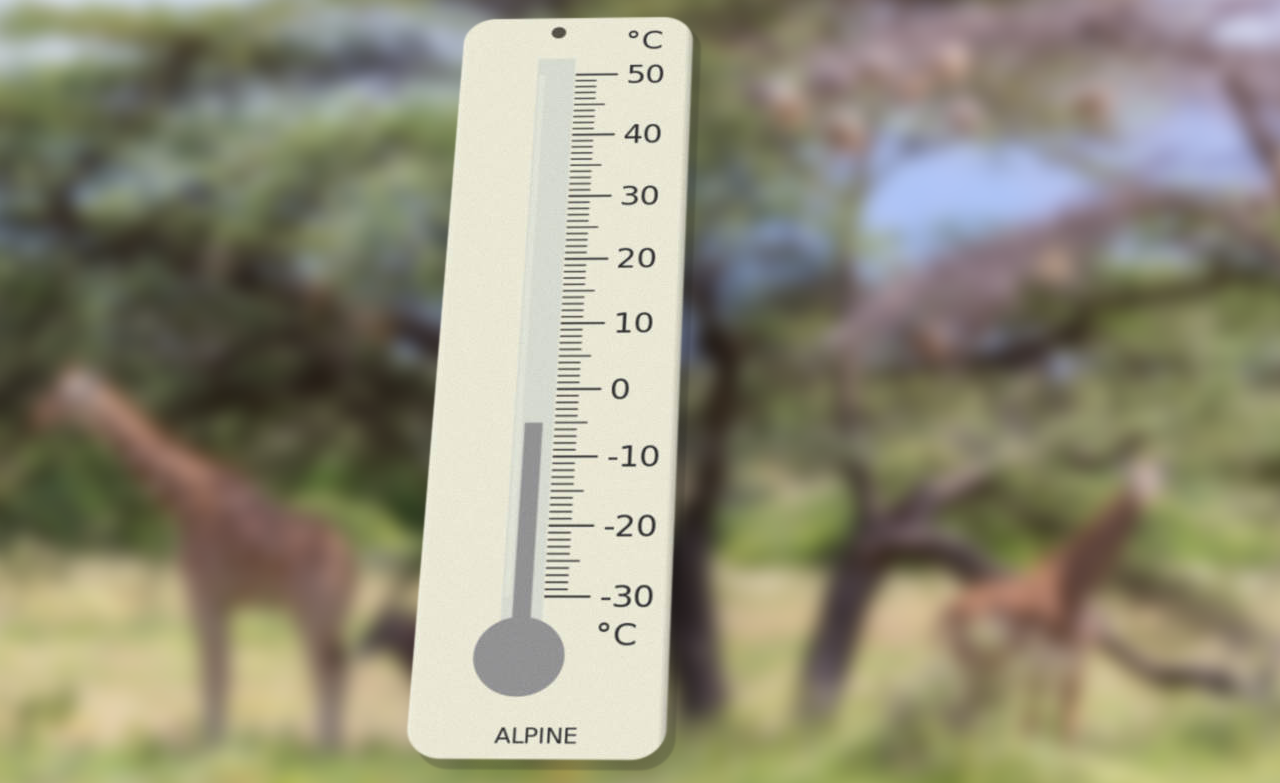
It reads value=-5 unit=°C
